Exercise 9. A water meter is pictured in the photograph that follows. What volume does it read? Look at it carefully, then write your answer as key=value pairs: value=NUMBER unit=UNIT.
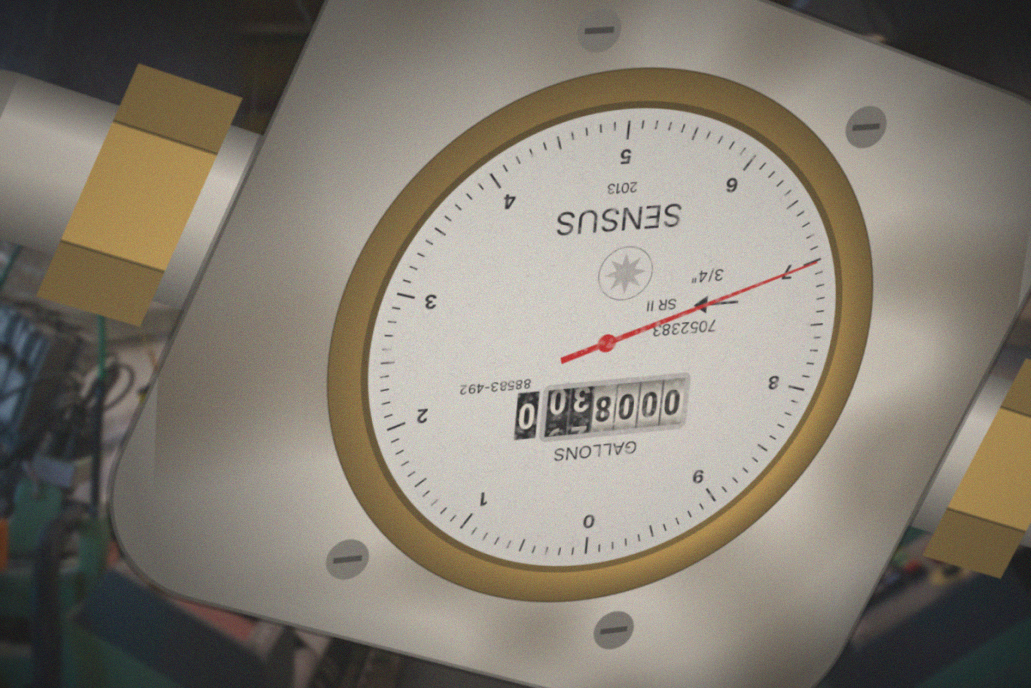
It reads value=8297.0 unit=gal
